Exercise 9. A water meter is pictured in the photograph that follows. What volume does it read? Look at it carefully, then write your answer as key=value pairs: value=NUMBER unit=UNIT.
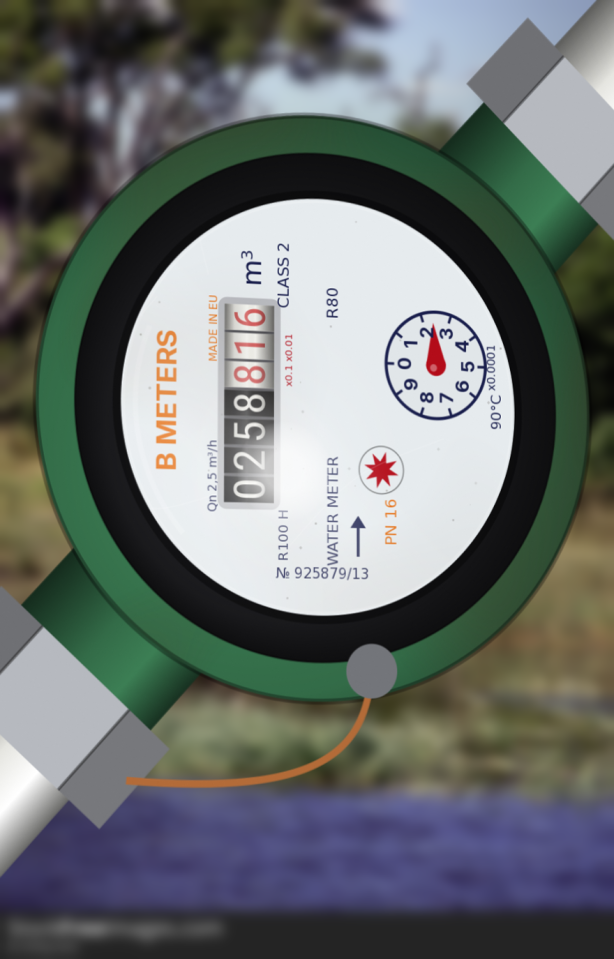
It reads value=258.8162 unit=m³
